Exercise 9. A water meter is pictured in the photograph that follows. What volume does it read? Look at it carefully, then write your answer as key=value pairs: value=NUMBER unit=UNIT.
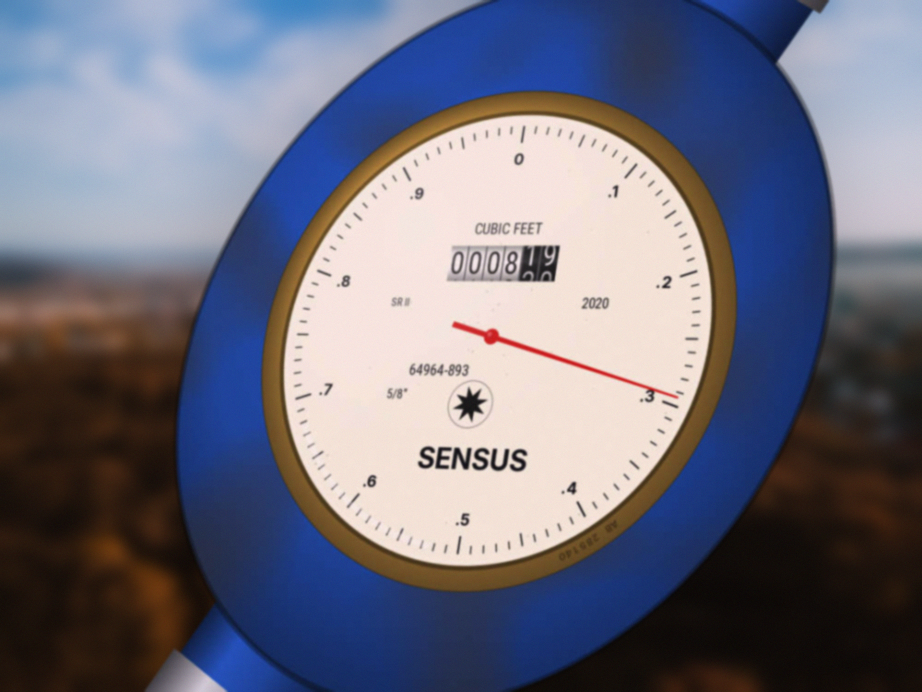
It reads value=819.29 unit=ft³
